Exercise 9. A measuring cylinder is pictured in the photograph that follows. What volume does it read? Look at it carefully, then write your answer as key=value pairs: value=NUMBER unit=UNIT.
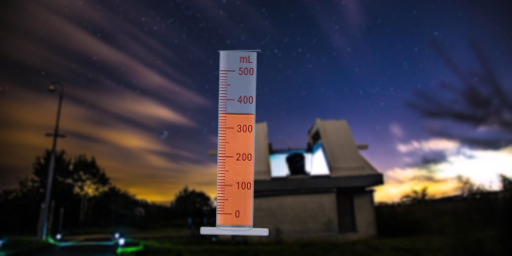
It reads value=350 unit=mL
